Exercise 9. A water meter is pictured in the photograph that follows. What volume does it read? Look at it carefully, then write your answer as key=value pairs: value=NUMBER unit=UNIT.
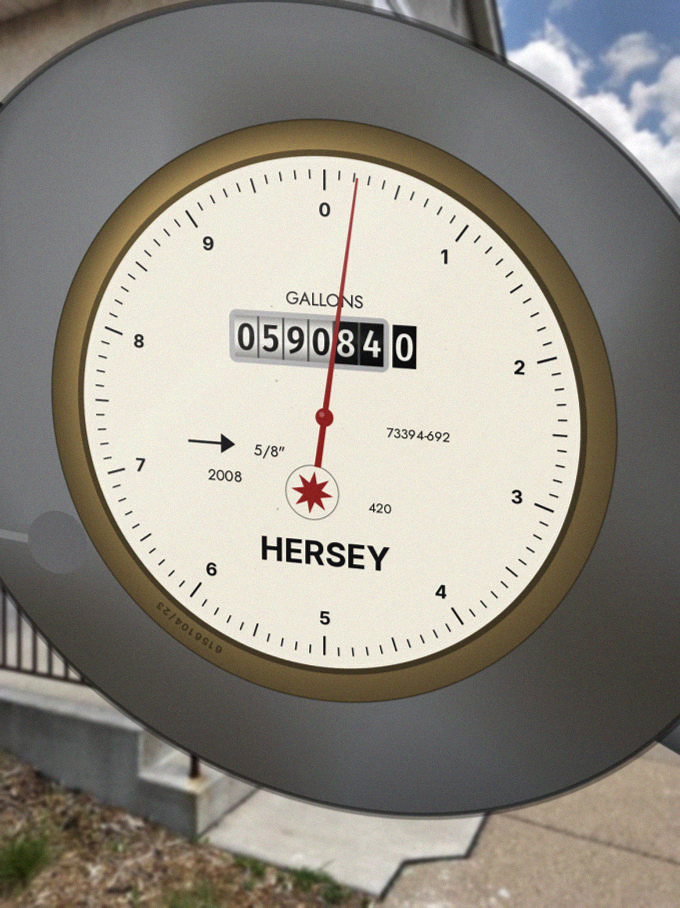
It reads value=590840.2 unit=gal
